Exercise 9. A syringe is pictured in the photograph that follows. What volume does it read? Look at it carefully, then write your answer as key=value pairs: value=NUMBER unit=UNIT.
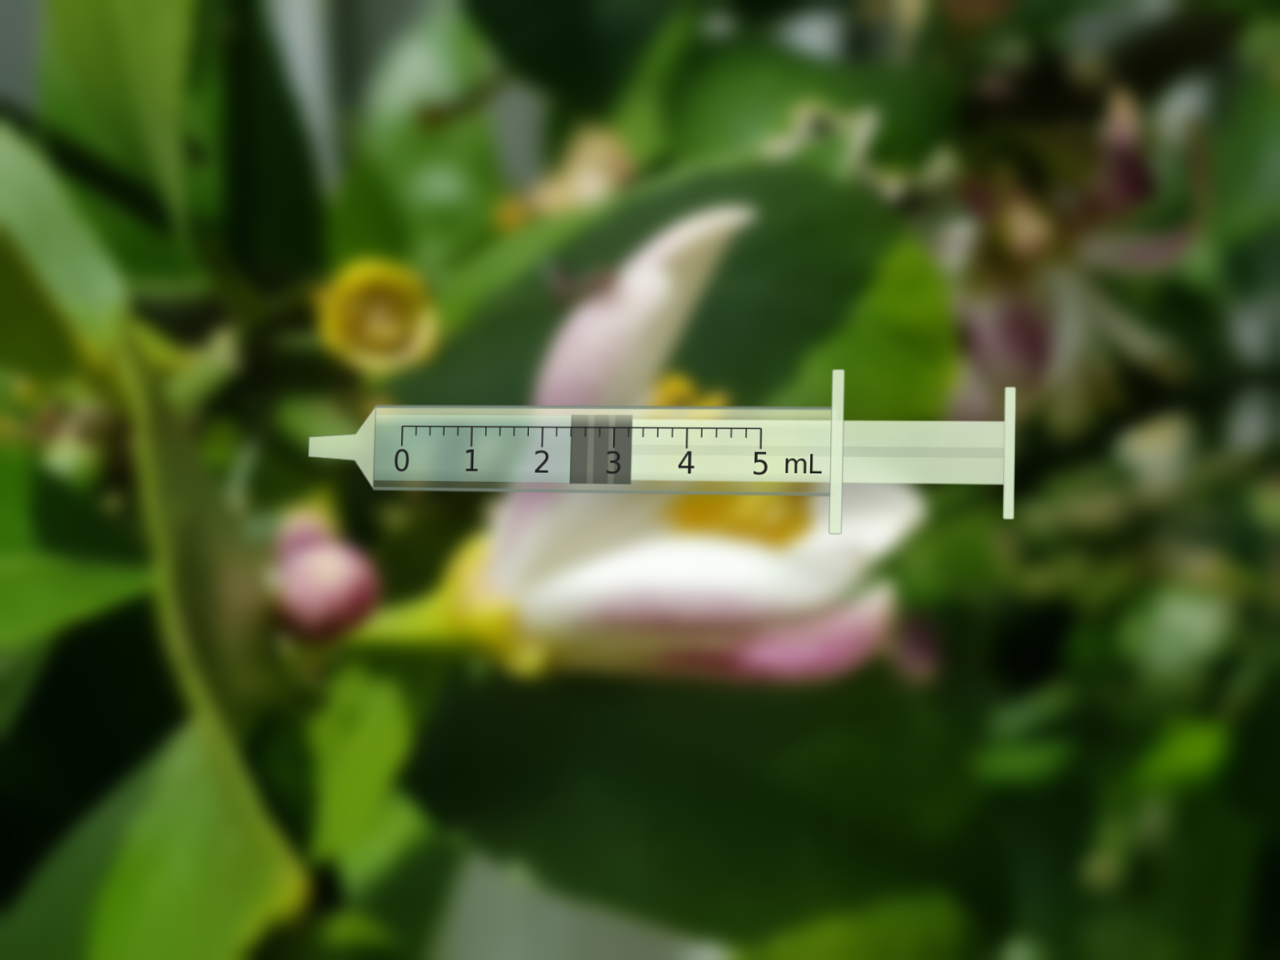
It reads value=2.4 unit=mL
